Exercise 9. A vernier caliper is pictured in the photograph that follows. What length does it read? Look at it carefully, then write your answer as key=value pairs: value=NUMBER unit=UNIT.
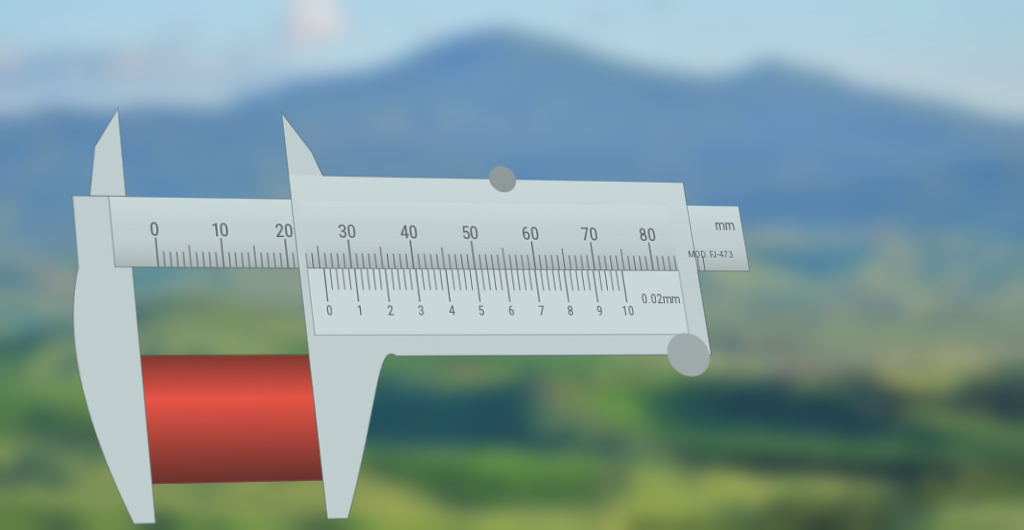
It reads value=25.6 unit=mm
